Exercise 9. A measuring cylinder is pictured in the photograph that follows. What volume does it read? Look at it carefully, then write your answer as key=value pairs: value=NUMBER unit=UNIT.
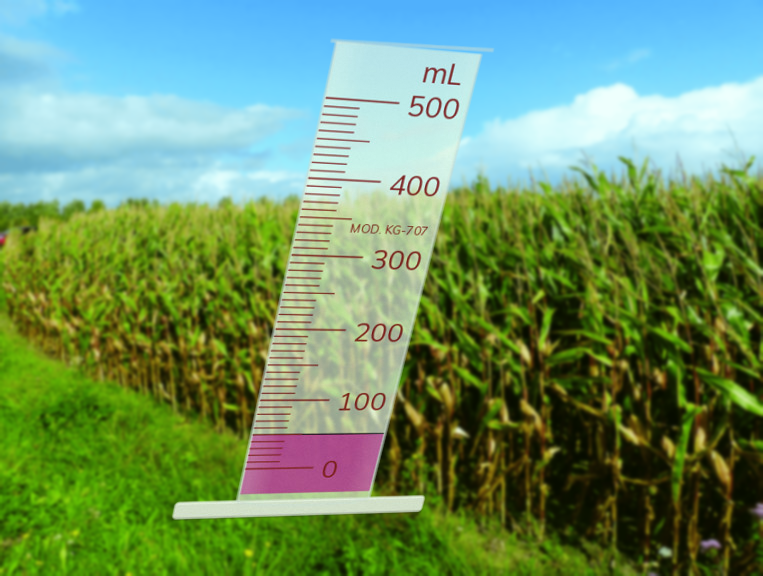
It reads value=50 unit=mL
